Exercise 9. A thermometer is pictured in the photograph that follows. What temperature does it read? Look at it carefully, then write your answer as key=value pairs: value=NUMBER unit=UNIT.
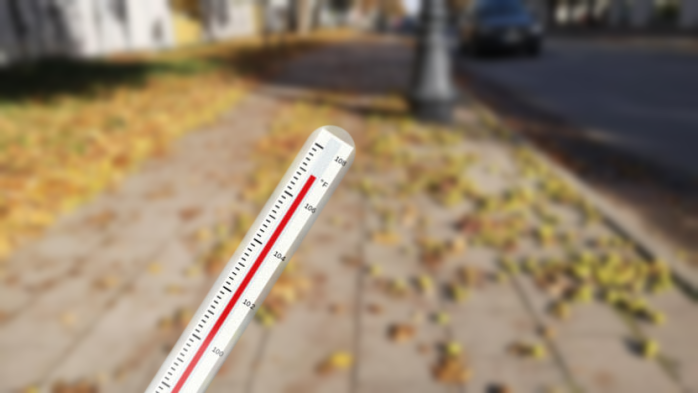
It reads value=107 unit=°F
